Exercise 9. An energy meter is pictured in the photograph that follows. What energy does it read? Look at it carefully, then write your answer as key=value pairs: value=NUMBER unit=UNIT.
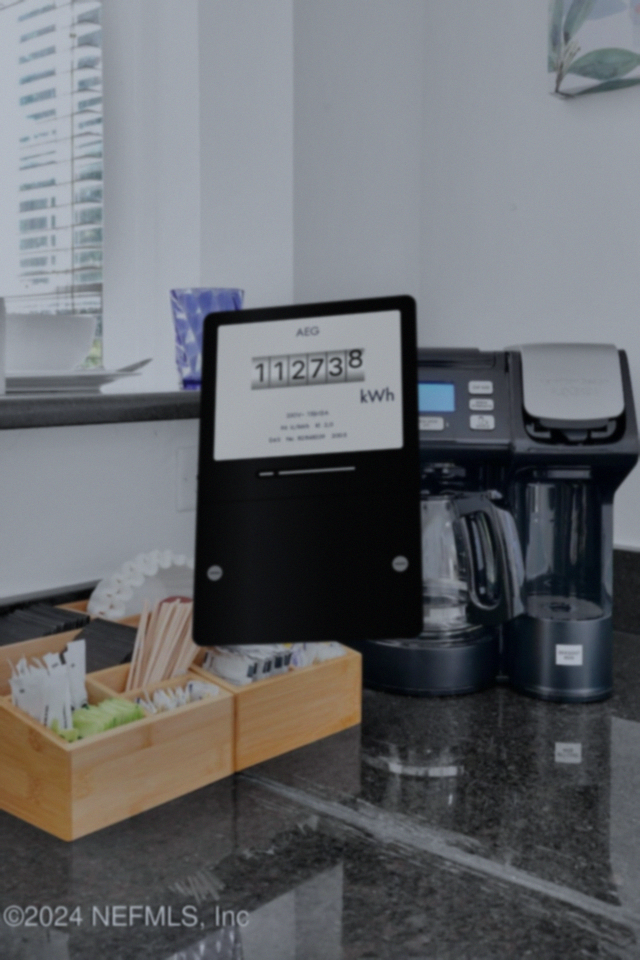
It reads value=112738 unit=kWh
